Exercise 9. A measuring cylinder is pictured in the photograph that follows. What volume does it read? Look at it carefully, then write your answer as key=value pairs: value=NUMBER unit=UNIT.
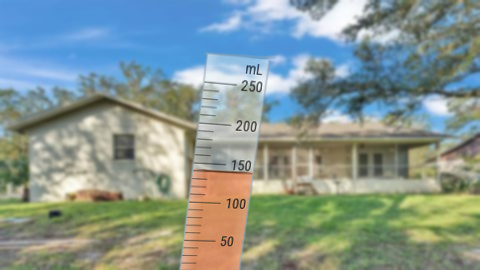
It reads value=140 unit=mL
